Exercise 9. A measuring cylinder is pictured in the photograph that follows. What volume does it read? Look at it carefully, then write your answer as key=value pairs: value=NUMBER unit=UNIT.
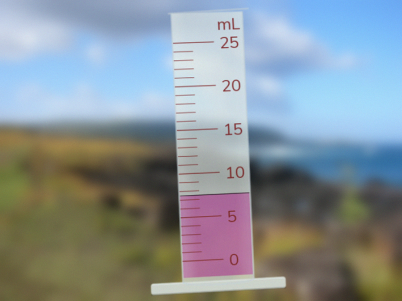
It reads value=7.5 unit=mL
